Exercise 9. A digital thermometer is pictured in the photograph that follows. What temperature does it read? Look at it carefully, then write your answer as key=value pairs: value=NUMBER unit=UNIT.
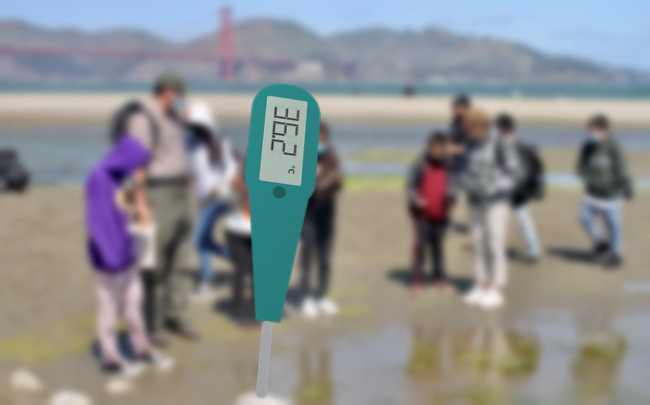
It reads value=36.2 unit=°C
